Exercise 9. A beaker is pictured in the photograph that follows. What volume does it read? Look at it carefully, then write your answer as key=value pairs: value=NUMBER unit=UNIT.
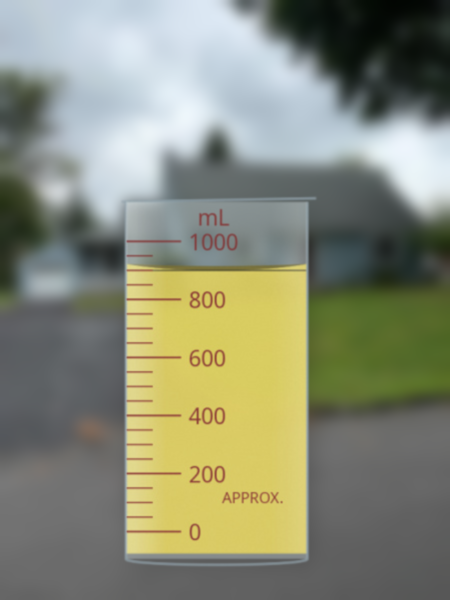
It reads value=900 unit=mL
